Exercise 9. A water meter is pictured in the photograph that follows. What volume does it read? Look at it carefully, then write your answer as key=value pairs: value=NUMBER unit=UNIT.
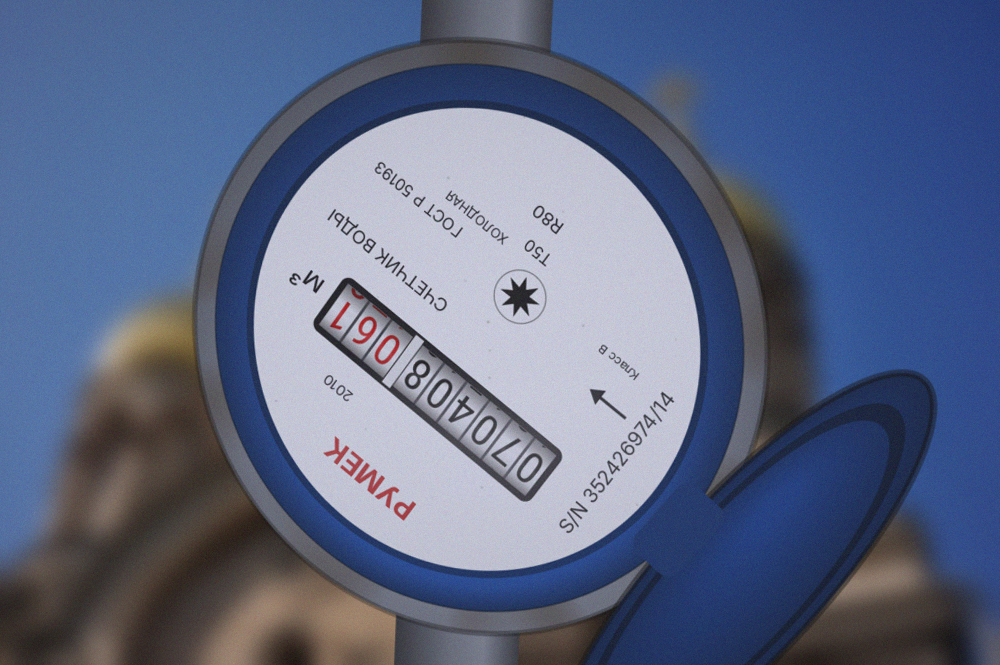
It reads value=70408.061 unit=m³
